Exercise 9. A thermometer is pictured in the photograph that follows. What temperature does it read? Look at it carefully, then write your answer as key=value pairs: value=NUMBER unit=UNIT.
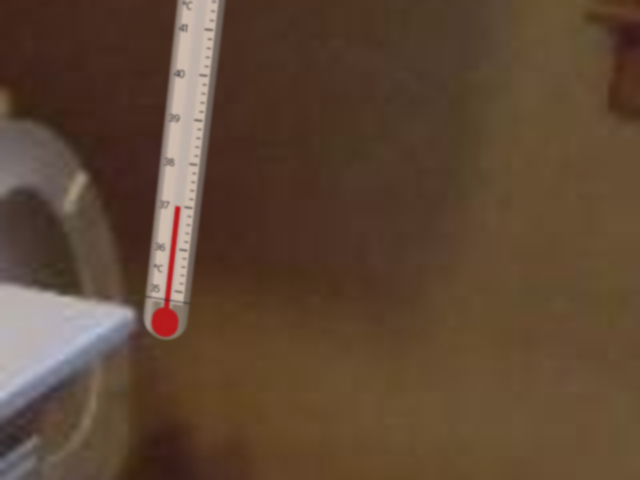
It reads value=37 unit=°C
